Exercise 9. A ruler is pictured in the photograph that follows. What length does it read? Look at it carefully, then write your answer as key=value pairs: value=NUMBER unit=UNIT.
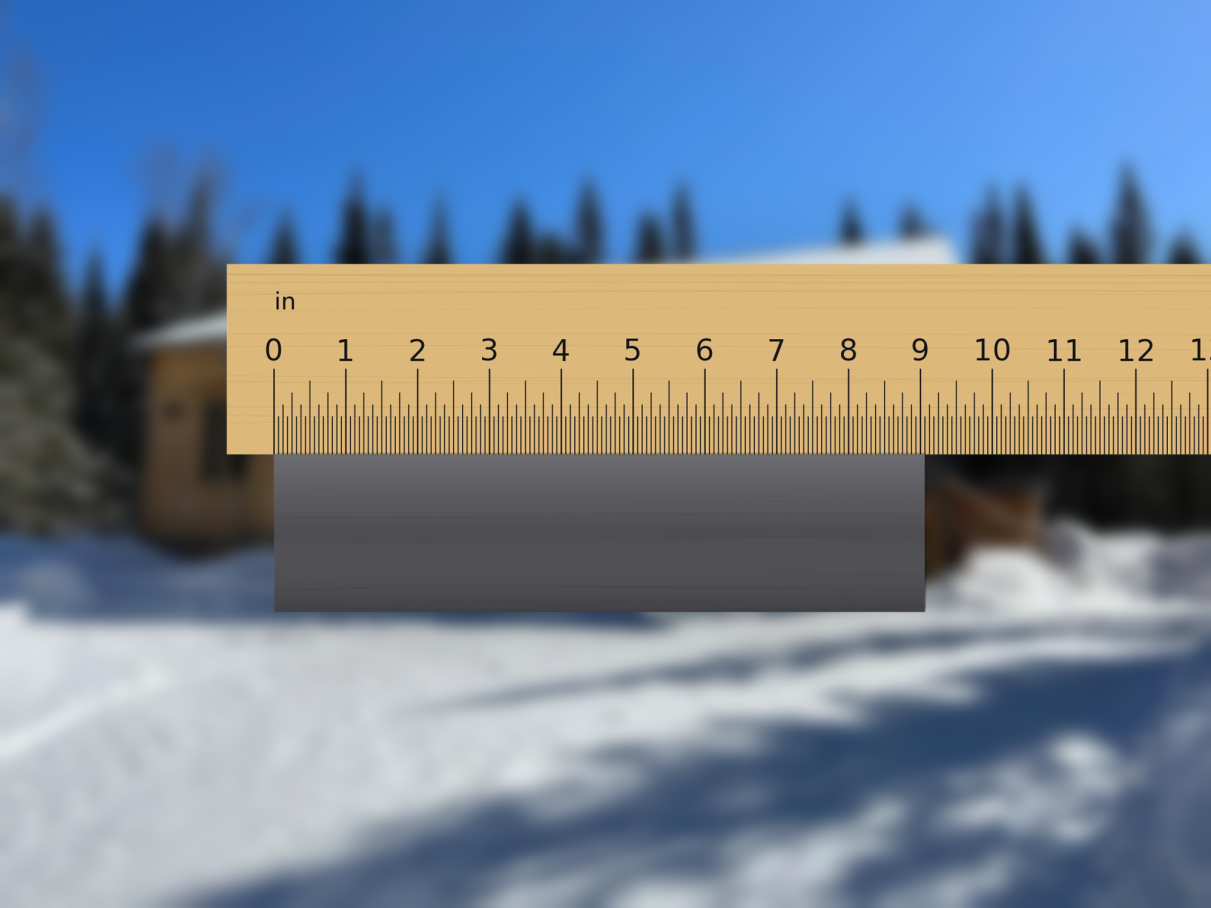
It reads value=9.0625 unit=in
